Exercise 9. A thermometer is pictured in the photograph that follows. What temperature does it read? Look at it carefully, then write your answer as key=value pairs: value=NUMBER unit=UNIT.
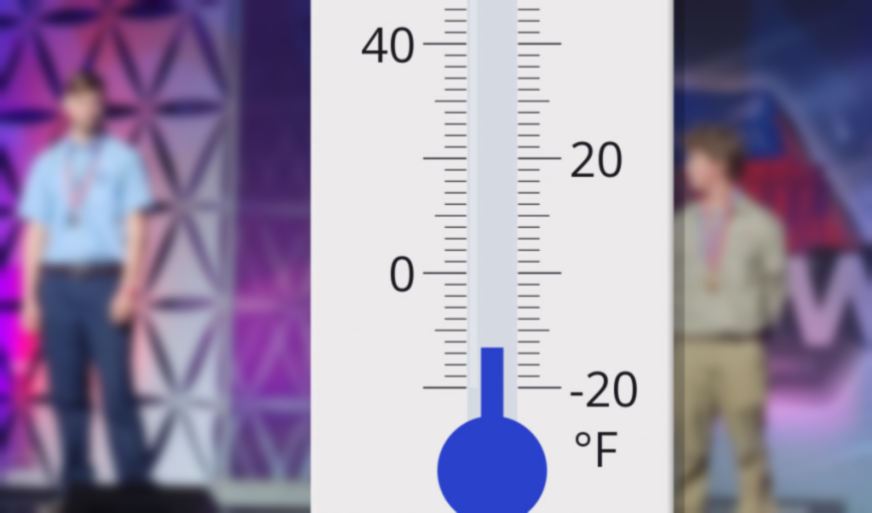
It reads value=-13 unit=°F
